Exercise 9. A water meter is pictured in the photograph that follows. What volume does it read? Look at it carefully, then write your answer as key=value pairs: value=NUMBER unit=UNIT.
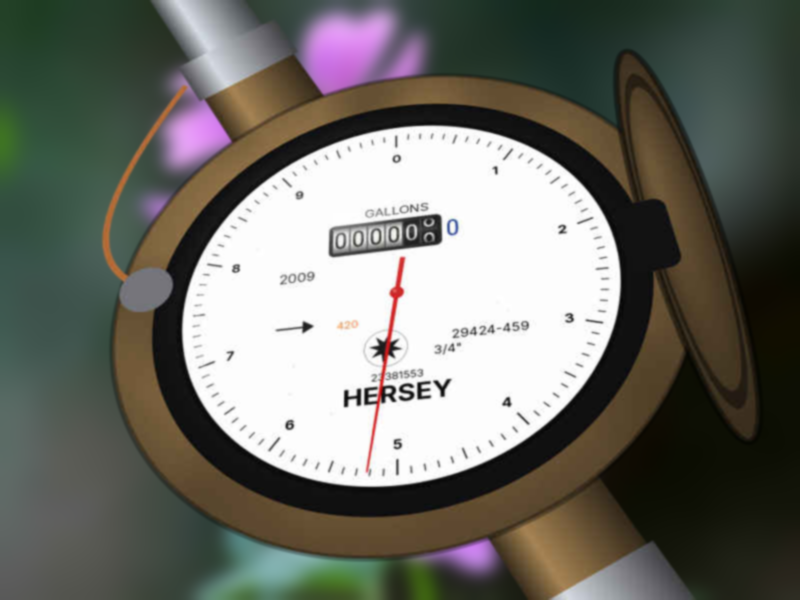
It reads value=85.2 unit=gal
